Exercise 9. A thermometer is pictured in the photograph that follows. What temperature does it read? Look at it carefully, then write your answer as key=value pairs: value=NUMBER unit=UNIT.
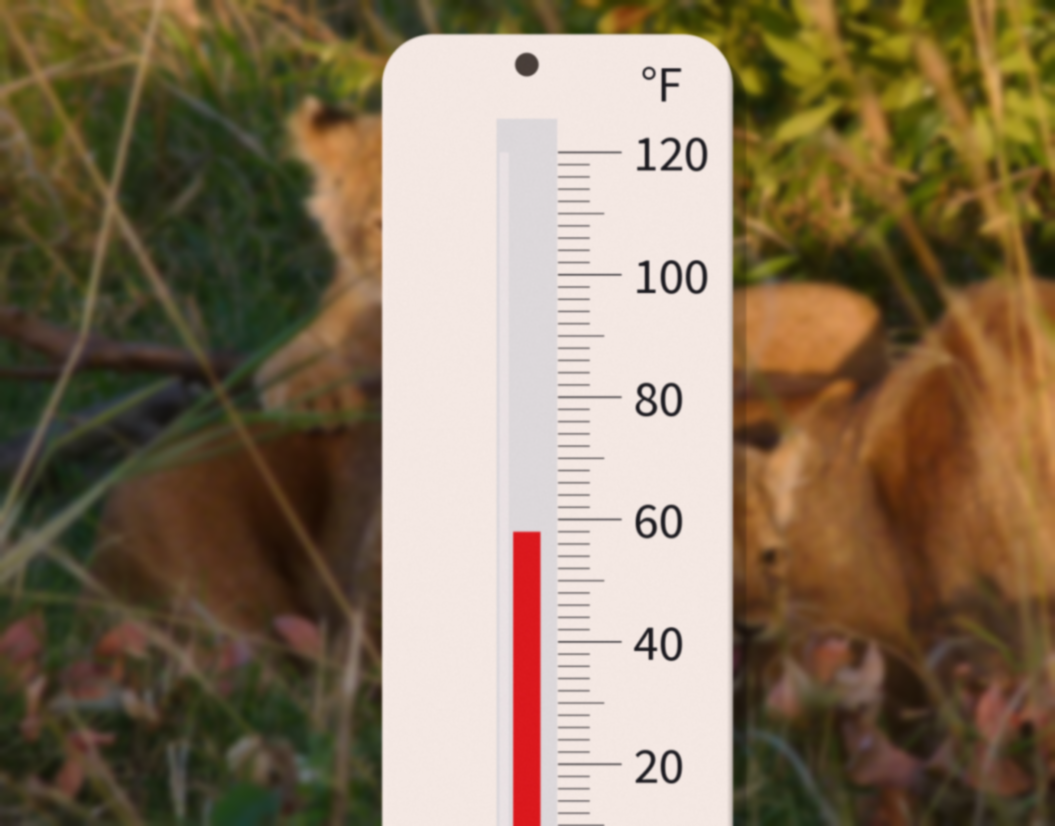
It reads value=58 unit=°F
